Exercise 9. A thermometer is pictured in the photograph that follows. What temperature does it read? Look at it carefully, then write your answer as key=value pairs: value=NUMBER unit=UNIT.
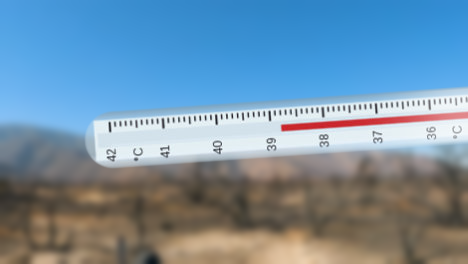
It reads value=38.8 unit=°C
